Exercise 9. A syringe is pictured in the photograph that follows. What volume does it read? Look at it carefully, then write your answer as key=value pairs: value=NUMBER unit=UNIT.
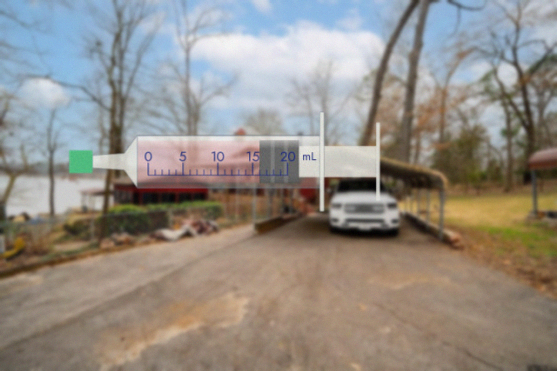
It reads value=16 unit=mL
